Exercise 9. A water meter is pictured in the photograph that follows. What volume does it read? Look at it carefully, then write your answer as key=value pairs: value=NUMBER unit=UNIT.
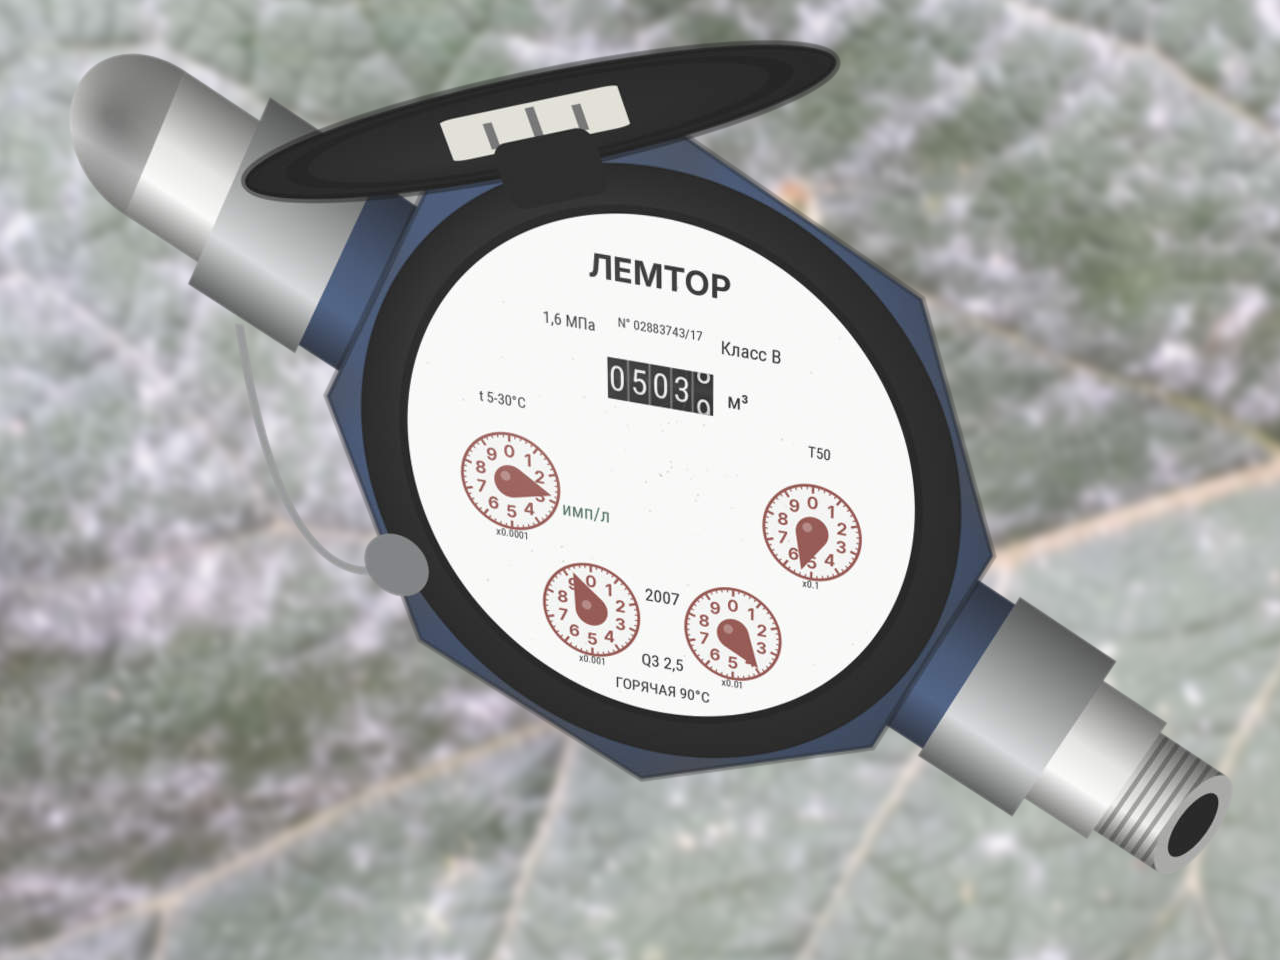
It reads value=5038.5392 unit=m³
